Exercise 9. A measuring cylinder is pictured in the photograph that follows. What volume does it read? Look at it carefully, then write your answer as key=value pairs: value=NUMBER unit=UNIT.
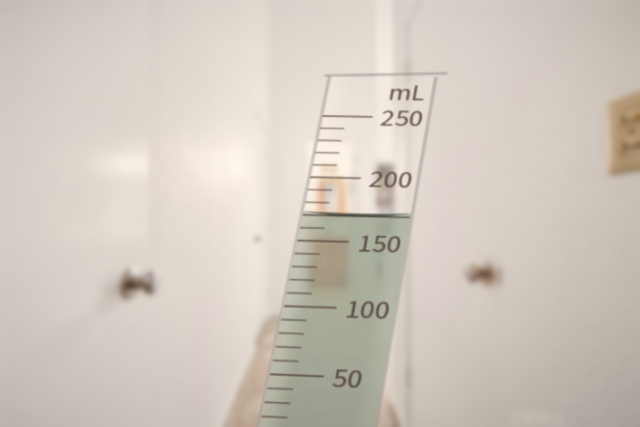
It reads value=170 unit=mL
